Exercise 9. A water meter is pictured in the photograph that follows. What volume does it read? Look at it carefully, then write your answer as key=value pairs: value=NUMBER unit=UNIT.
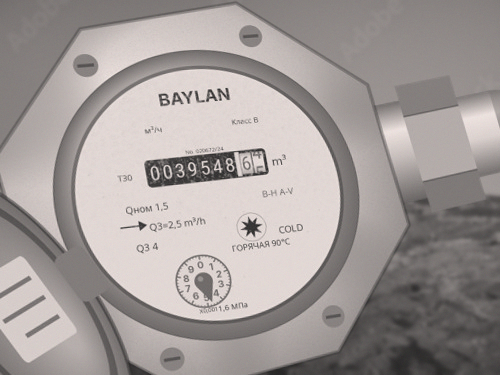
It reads value=39548.644 unit=m³
